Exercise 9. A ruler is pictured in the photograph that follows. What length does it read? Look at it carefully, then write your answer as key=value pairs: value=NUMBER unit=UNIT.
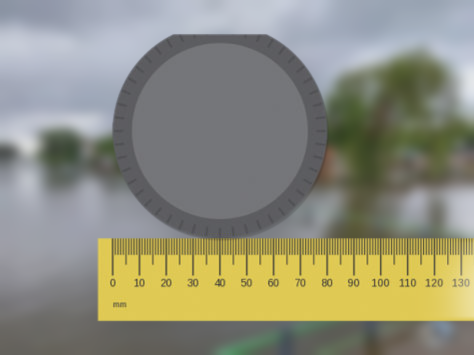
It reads value=80 unit=mm
